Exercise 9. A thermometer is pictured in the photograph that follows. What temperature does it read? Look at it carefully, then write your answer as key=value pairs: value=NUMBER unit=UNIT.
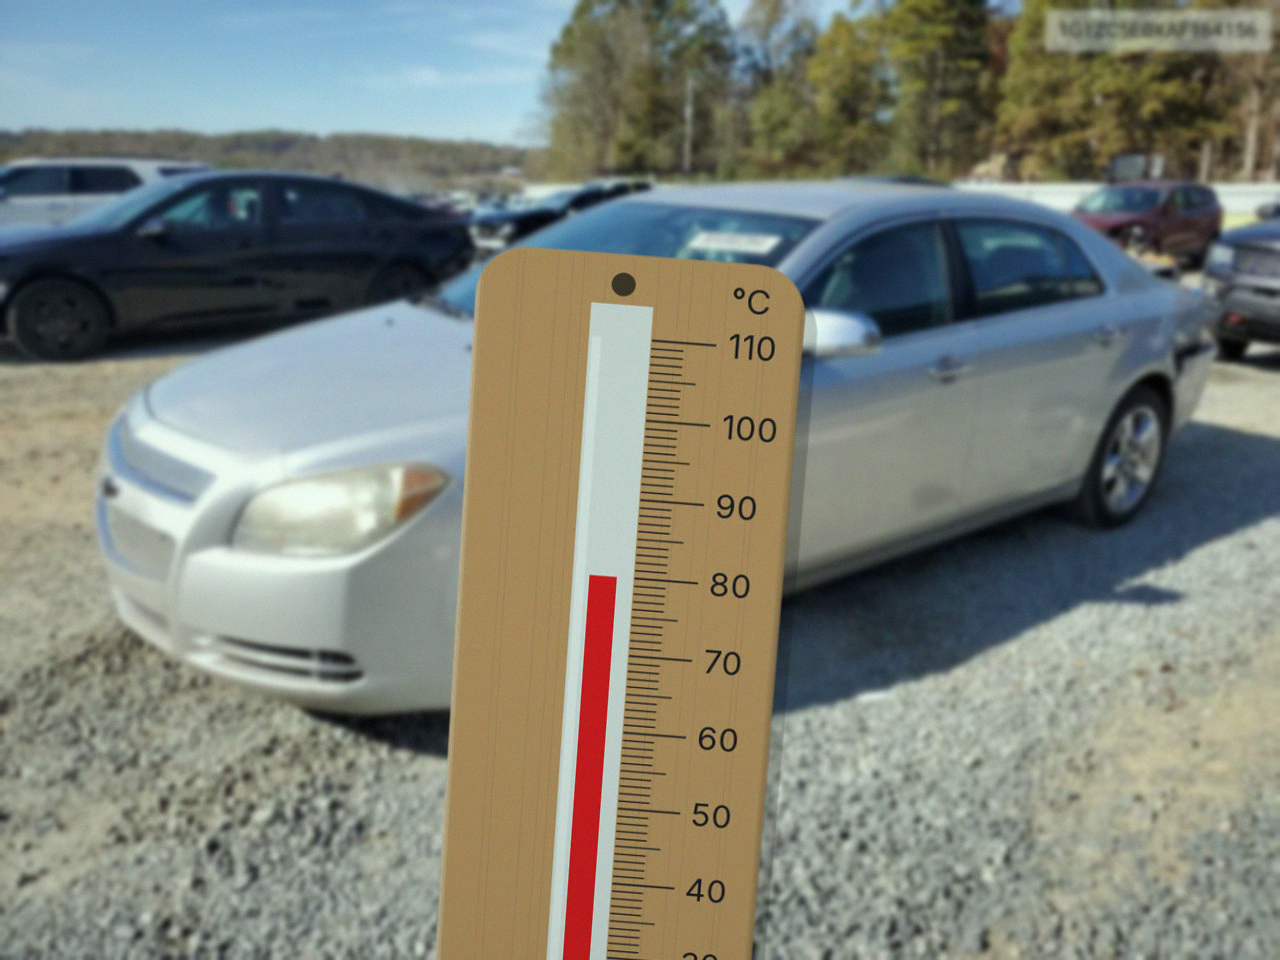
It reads value=80 unit=°C
